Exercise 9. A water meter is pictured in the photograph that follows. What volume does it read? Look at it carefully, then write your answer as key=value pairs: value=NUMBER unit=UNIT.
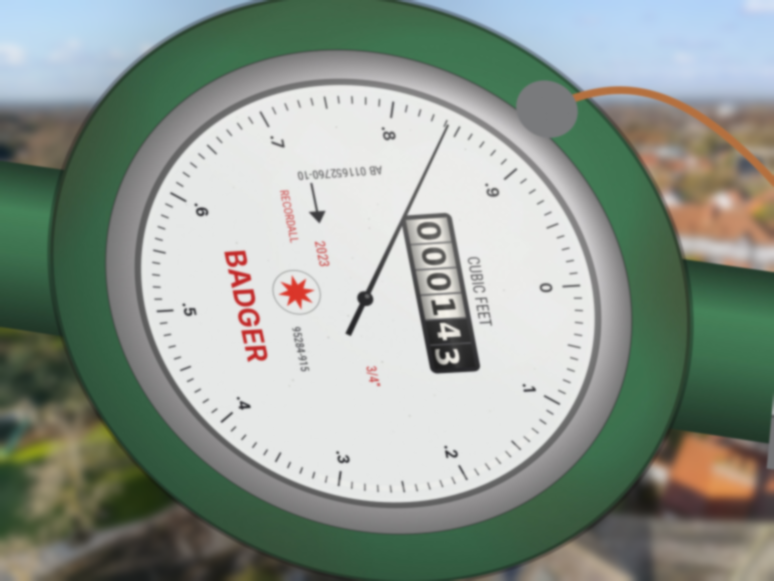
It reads value=142.84 unit=ft³
